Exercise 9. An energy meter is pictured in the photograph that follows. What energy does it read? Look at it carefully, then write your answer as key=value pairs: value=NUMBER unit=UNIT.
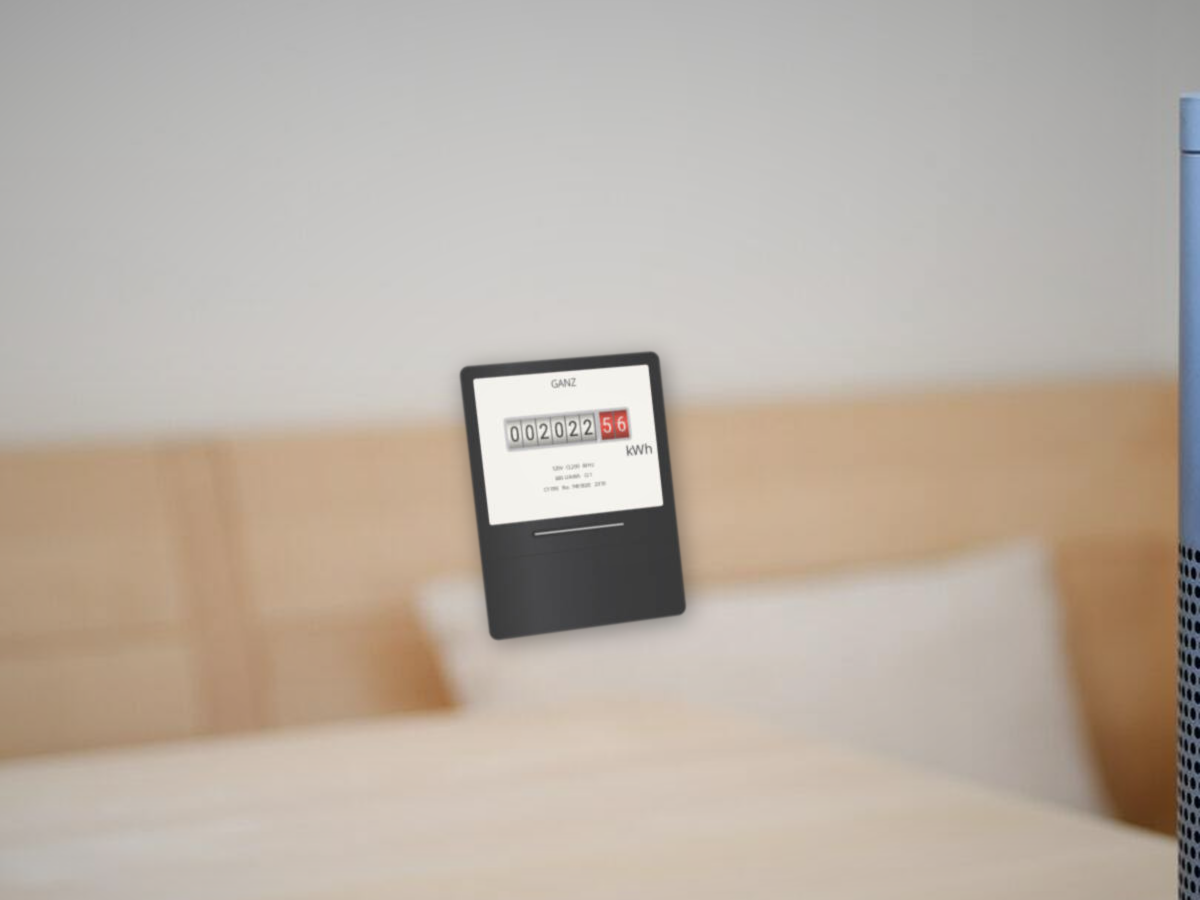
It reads value=2022.56 unit=kWh
